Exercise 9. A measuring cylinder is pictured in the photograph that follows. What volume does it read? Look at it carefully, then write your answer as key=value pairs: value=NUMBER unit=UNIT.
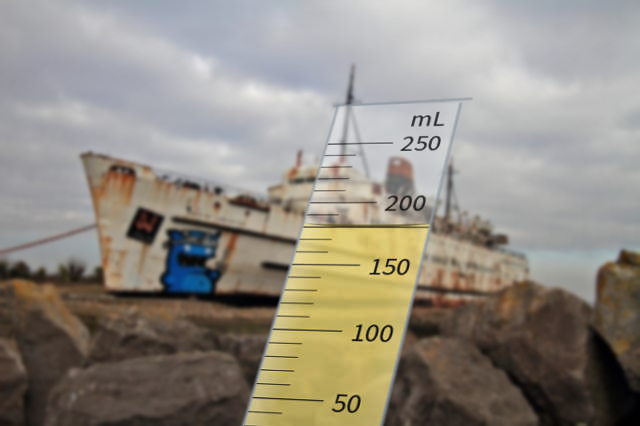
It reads value=180 unit=mL
